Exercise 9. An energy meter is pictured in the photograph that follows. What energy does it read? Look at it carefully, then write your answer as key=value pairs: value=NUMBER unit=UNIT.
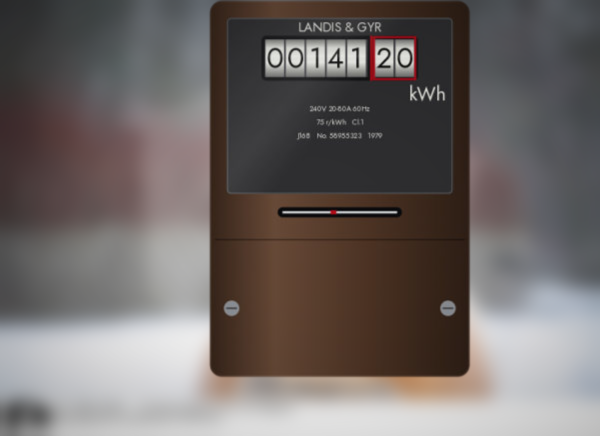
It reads value=141.20 unit=kWh
